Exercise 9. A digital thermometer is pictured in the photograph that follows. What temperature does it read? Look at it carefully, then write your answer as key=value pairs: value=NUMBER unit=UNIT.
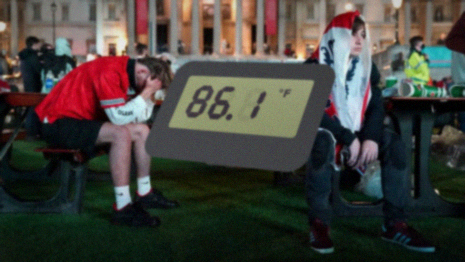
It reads value=86.1 unit=°F
